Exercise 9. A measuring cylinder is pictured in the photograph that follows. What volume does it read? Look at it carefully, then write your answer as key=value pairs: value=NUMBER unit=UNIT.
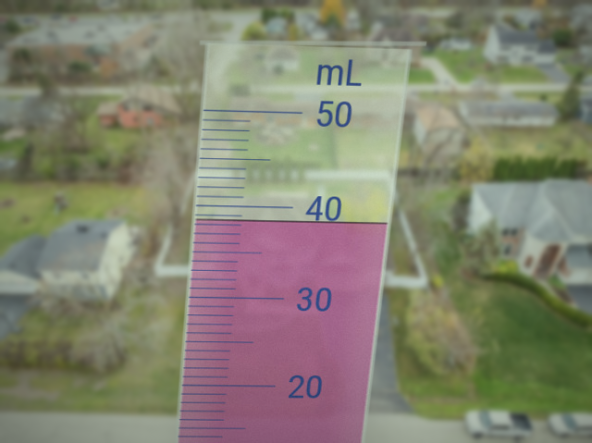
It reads value=38.5 unit=mL
